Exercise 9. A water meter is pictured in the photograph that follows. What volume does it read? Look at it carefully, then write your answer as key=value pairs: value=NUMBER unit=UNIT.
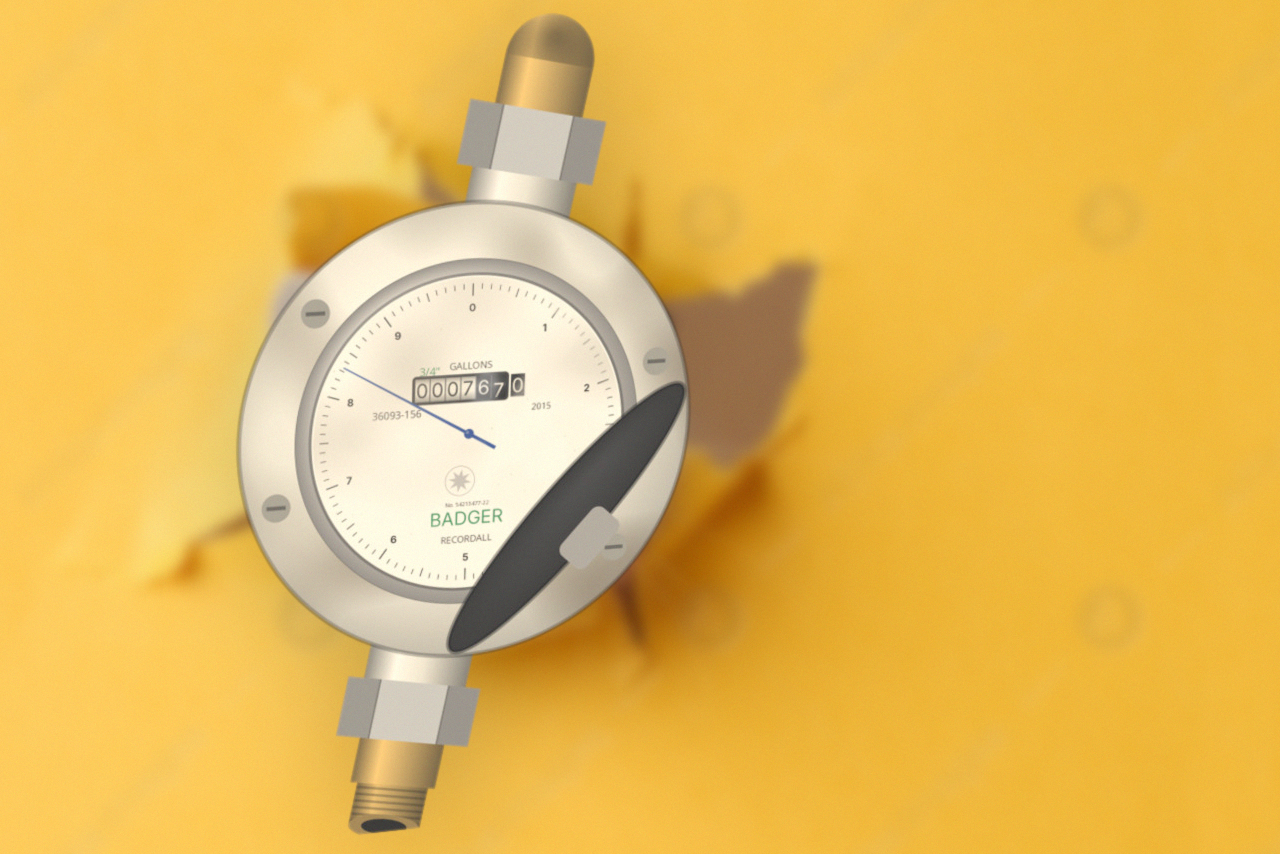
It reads value=7668.3 unit=gal
